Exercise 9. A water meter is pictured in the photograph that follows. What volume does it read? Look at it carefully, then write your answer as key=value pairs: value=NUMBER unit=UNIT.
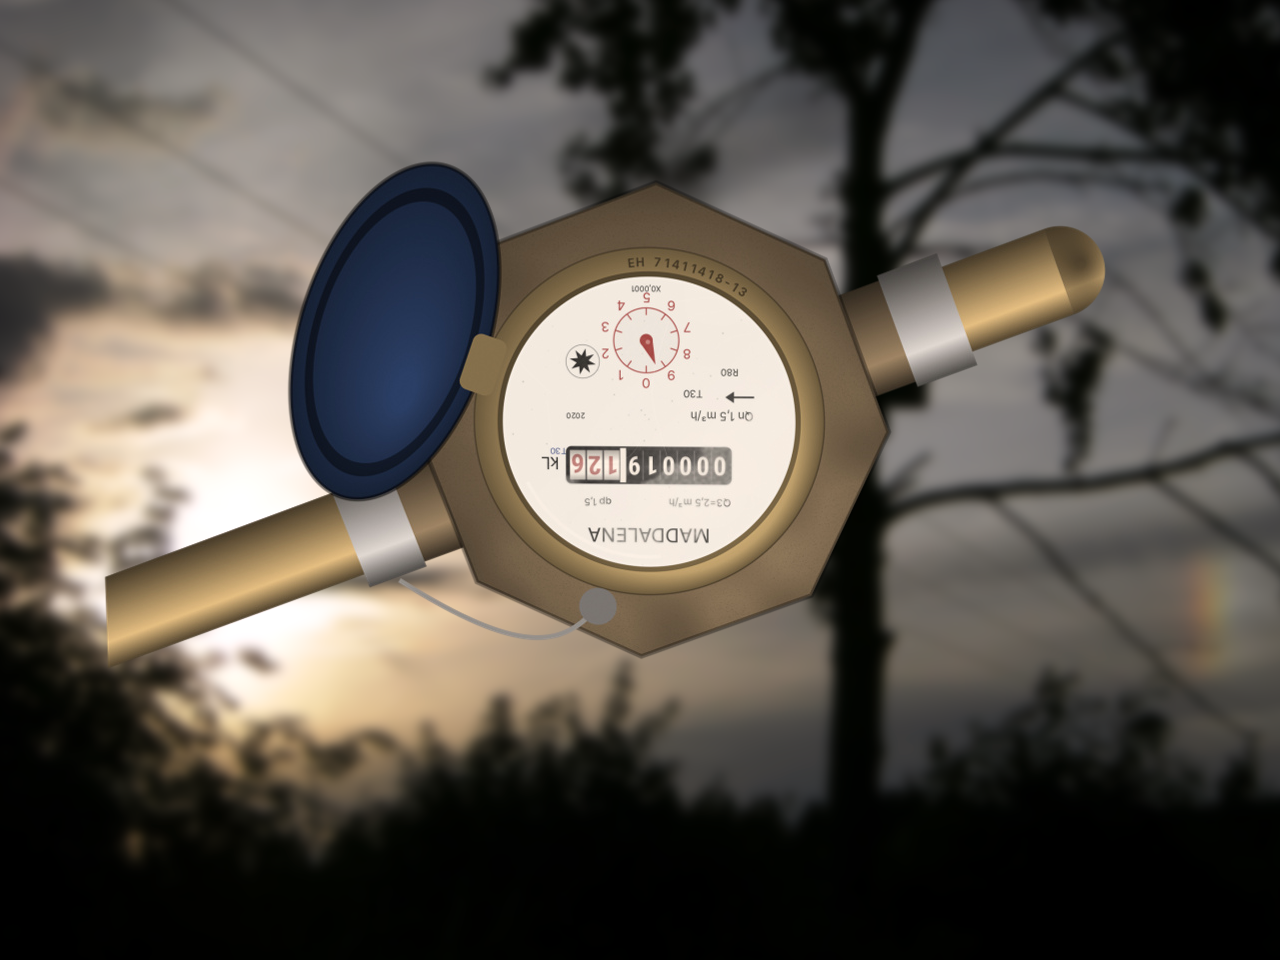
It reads value=19.1259 unit=kL
